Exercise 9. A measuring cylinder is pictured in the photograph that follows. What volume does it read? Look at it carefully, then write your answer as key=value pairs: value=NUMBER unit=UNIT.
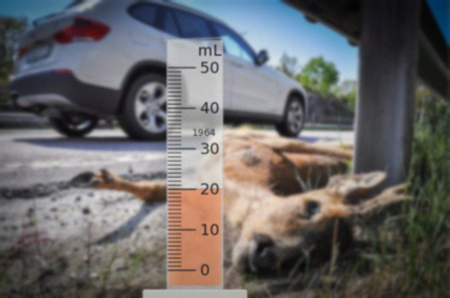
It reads value=20 unit=mL
